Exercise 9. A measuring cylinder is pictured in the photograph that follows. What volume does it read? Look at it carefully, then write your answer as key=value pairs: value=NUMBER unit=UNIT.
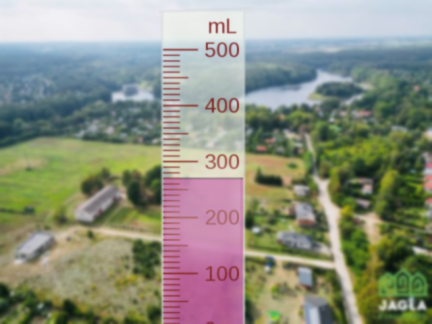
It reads value=270 unit=mL
